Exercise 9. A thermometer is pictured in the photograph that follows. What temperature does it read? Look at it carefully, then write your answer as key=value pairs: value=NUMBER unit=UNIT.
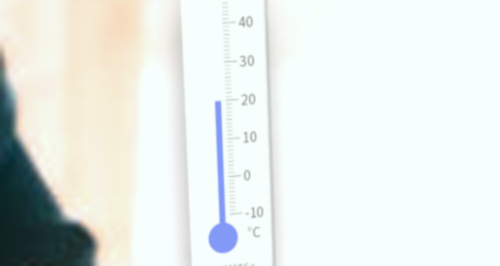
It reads value=20 unit=°C
